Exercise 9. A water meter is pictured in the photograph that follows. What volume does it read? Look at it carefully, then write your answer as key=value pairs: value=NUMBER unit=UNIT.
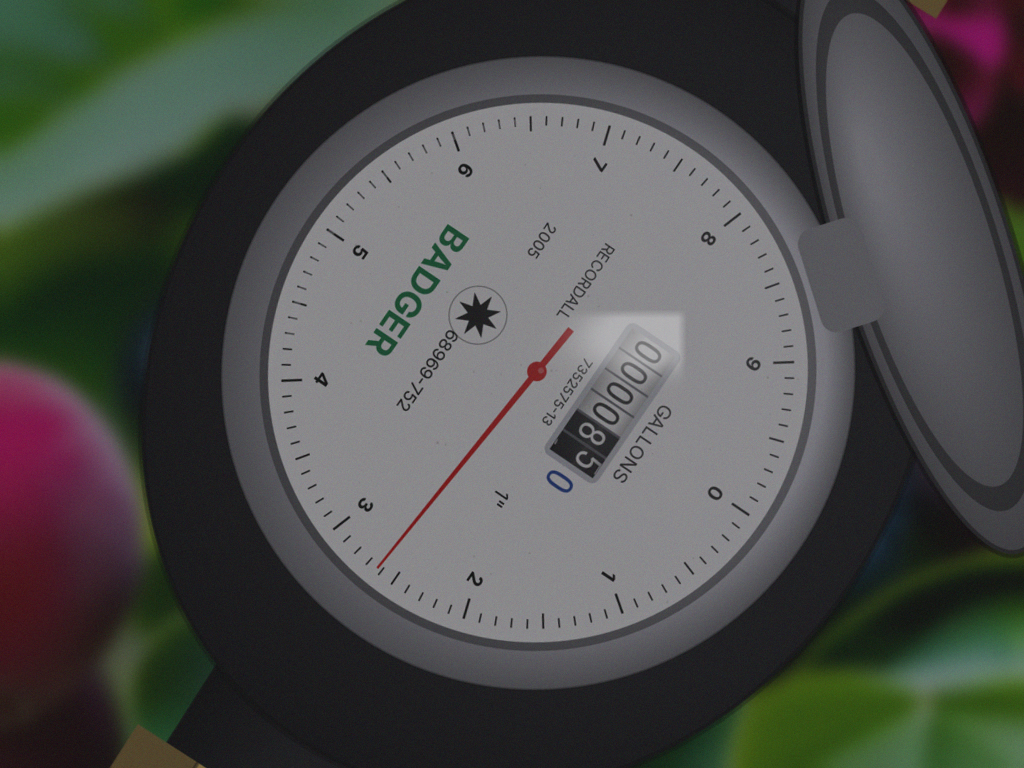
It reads value=852.6 unit=gal
